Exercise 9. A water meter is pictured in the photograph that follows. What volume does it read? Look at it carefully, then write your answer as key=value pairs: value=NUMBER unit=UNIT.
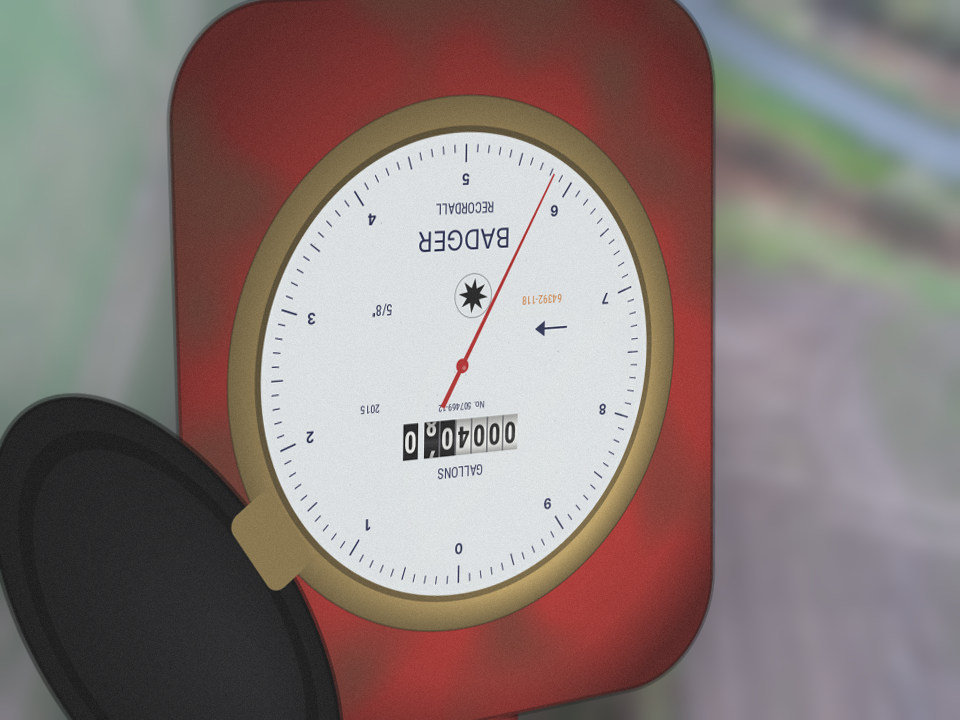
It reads value=4075.8 unit=gal
